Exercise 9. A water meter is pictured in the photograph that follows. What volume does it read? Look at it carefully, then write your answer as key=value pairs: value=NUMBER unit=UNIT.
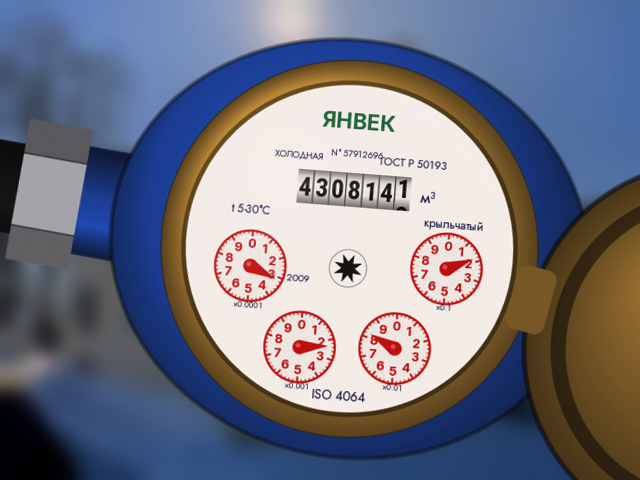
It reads value=4308141.1823 unit=m³
